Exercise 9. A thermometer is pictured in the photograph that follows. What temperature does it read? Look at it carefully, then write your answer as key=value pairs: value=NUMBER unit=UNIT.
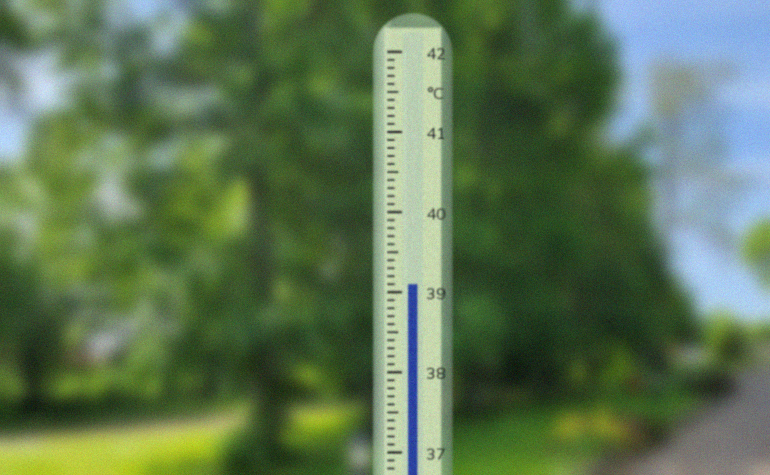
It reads value=39.1 unit=°C
